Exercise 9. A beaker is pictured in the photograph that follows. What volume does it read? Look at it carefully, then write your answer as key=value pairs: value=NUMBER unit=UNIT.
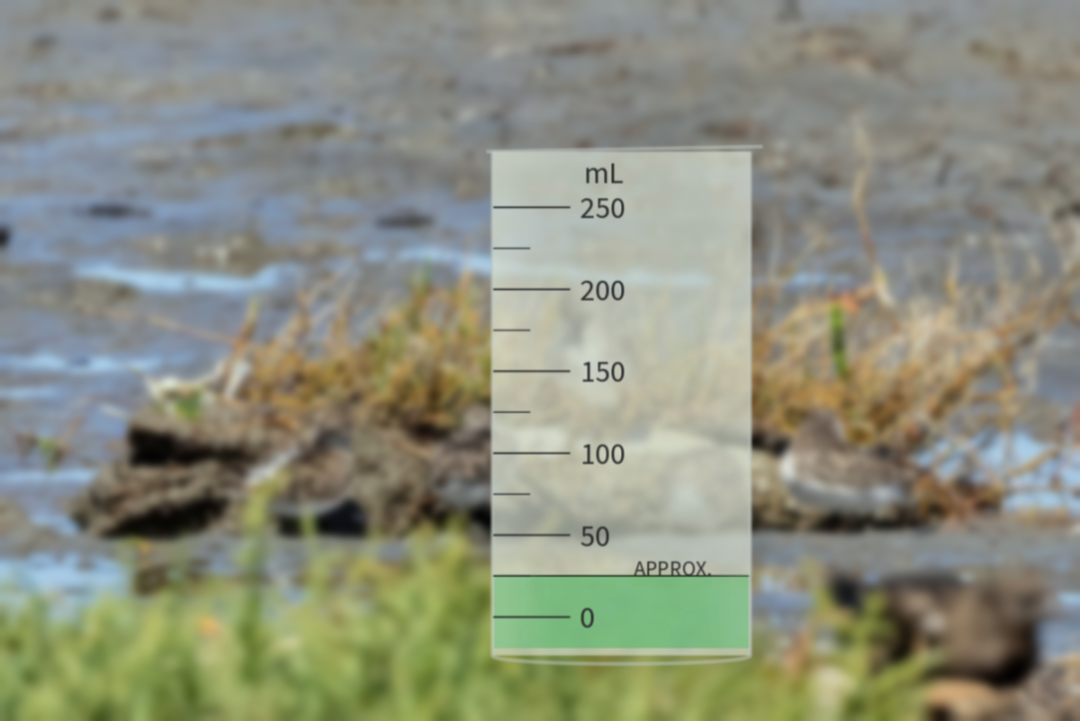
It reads value=25 unit=mL
